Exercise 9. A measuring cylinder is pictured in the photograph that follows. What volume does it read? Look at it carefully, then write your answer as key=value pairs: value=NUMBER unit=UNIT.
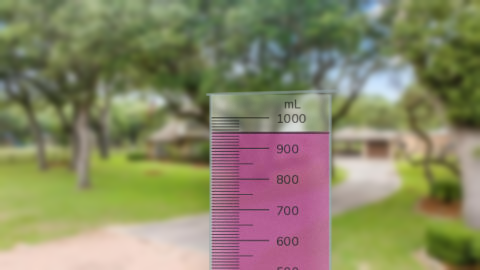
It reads value=950 unit=mL
